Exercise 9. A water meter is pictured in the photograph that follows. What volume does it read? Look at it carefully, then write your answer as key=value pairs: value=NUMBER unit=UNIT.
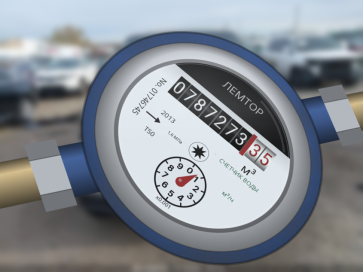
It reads value=787273.350 unit=m³
